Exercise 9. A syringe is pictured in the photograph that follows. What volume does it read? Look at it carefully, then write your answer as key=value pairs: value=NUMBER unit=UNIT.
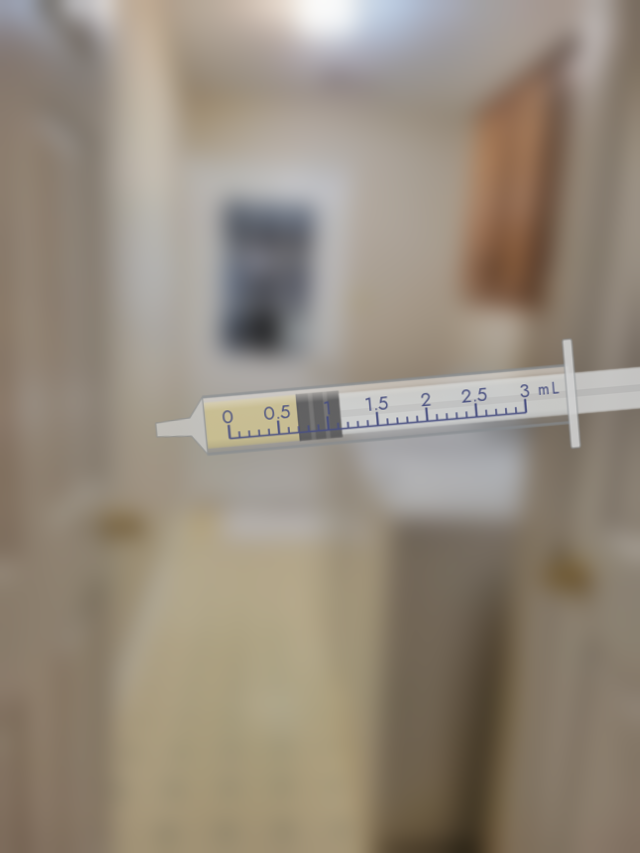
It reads value=0.7 unit=mL
